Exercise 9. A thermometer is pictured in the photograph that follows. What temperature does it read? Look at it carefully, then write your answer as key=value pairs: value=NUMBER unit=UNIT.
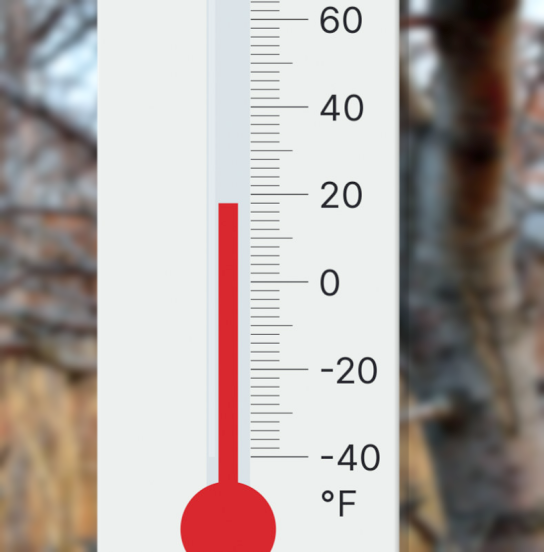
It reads value=18 unit=°F
